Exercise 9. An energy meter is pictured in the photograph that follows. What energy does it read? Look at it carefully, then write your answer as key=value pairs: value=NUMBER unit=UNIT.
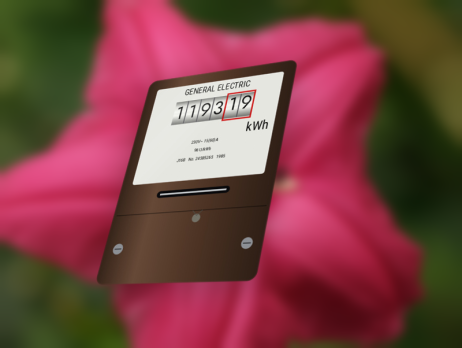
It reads value=1193.19 unit=kWh
